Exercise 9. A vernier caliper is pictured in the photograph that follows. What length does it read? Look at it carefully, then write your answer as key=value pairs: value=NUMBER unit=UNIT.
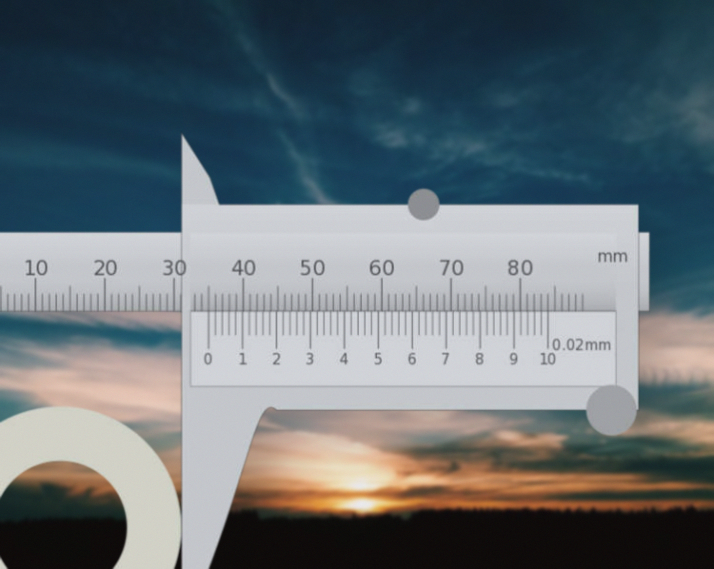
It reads value=35.0 unit=mm
